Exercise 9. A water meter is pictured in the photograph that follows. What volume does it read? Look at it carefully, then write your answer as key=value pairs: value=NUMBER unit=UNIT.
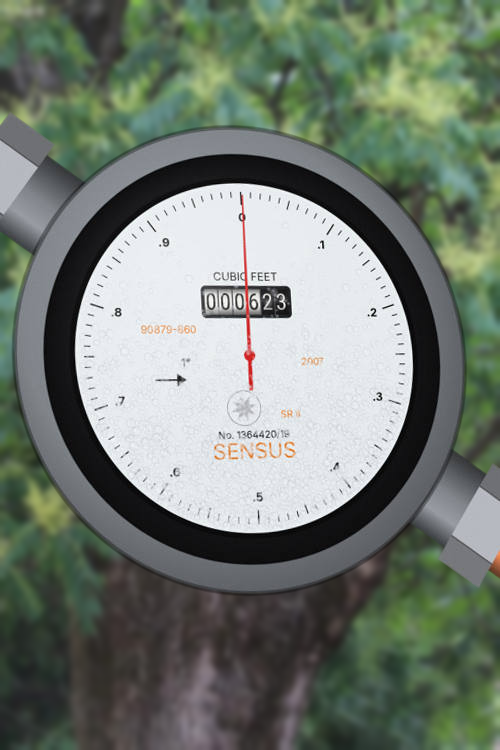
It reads value=623.00 unit=ft³
